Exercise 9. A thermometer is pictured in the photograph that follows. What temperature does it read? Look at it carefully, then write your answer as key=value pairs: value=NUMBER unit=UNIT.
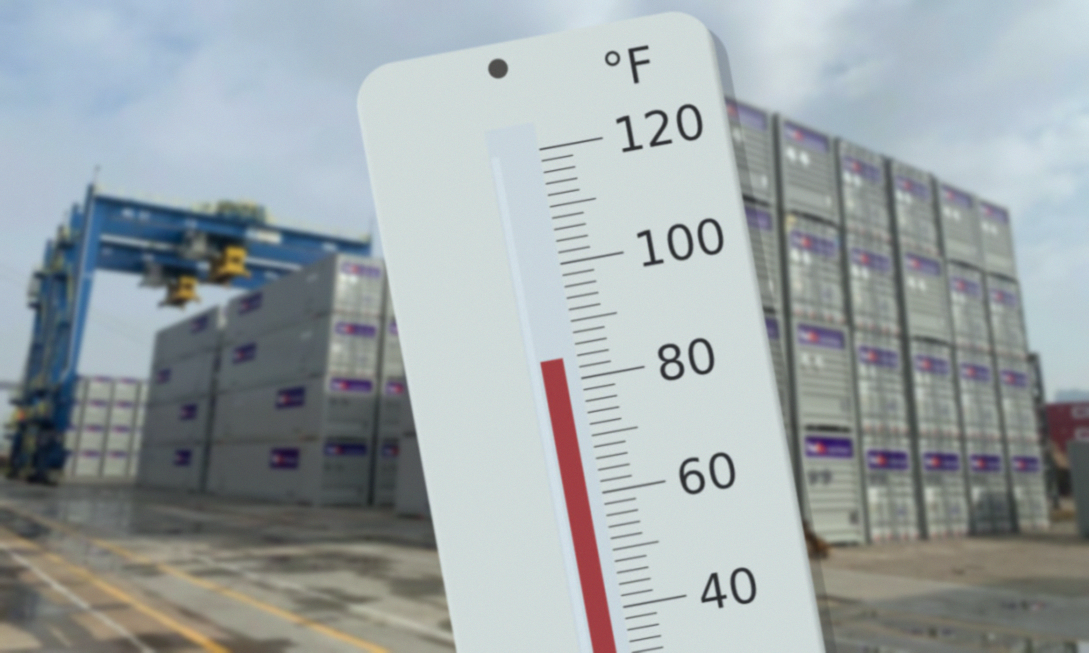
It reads value=84 unit=°F
